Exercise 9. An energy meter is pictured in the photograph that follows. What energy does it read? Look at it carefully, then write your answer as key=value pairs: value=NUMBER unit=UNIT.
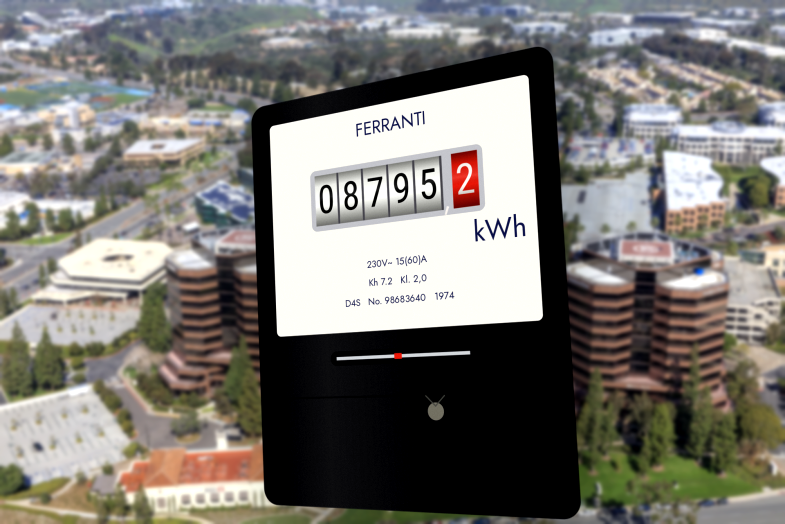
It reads value=8795.2 unit=kWh
